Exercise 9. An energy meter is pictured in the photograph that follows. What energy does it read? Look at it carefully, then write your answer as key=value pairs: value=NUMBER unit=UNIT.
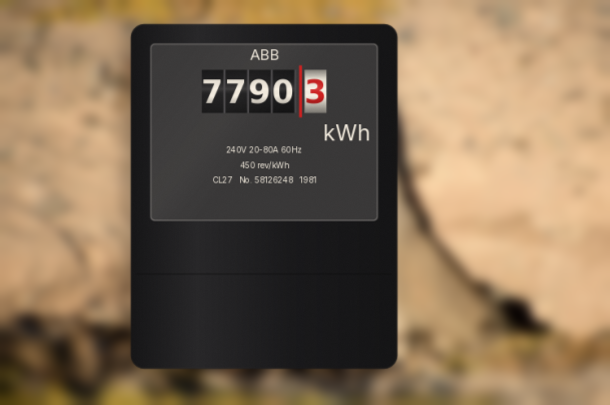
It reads value=7790.3 unit=kWh
